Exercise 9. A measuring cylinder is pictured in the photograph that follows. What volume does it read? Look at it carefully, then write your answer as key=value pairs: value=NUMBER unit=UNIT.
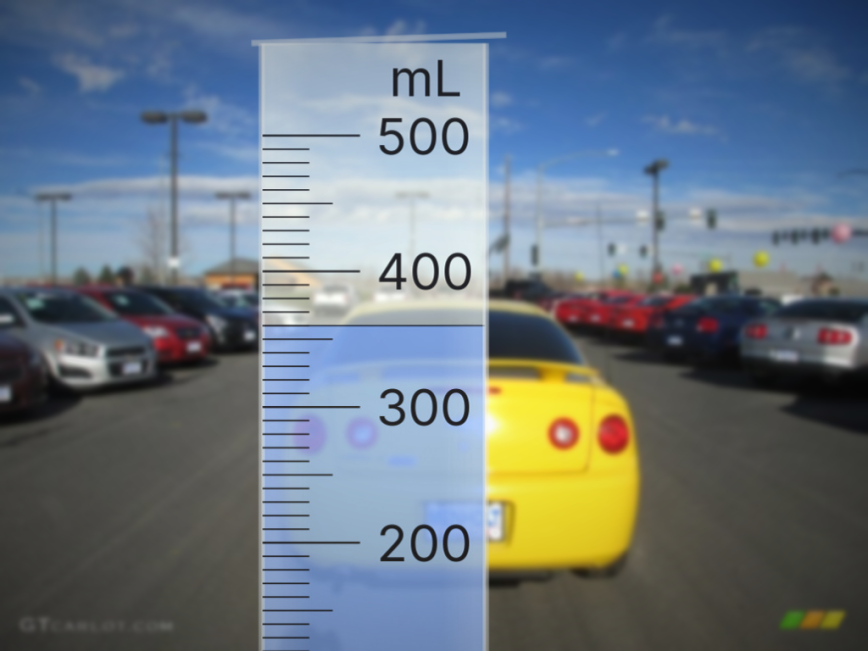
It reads value=360 unit=mL
